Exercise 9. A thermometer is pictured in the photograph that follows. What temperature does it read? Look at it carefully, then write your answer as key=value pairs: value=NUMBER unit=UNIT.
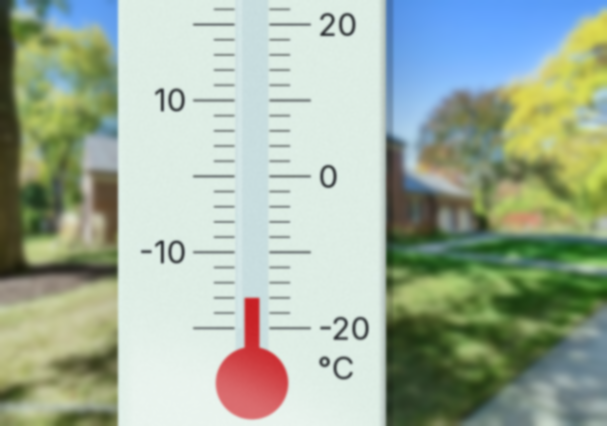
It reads value=-16 unit=°C
